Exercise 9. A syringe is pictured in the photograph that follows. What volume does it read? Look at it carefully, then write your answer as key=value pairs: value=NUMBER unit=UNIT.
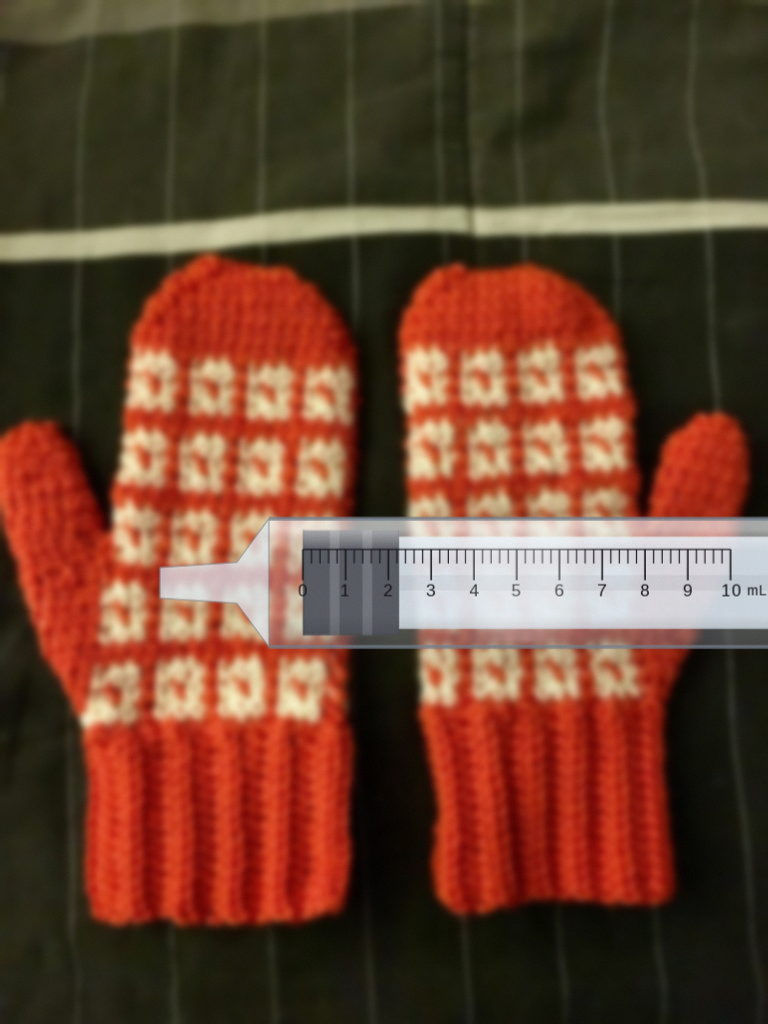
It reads value=0 unit=mL
